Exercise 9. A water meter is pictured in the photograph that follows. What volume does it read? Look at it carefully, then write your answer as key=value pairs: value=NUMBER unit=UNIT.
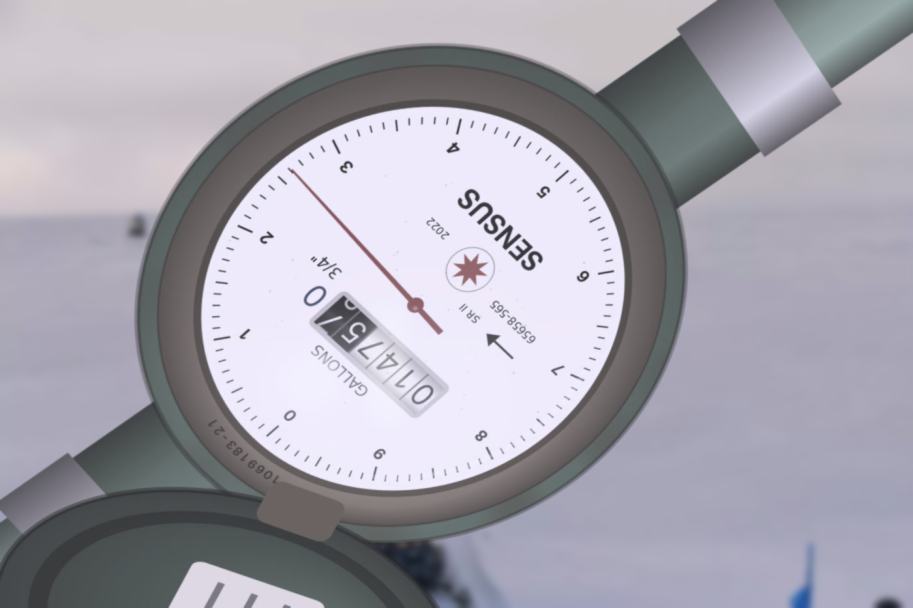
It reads value=147572.6 unit=gal
